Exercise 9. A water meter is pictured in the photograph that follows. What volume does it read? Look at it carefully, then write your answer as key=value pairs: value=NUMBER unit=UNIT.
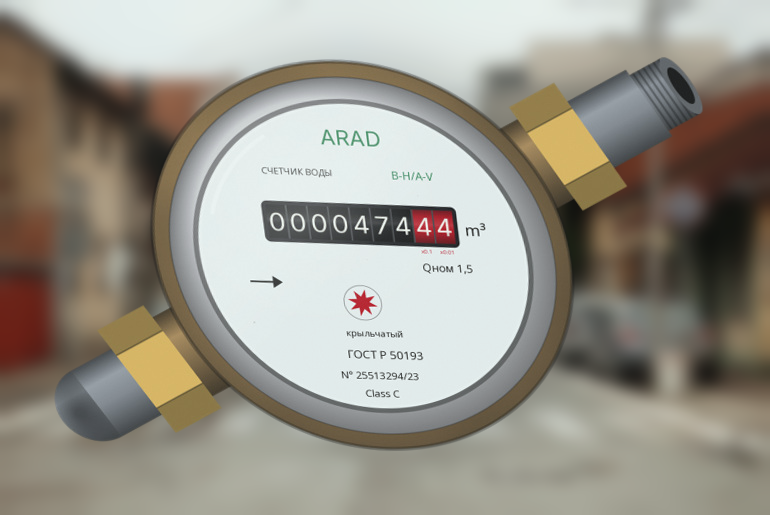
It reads value=474.44 unit=m³
